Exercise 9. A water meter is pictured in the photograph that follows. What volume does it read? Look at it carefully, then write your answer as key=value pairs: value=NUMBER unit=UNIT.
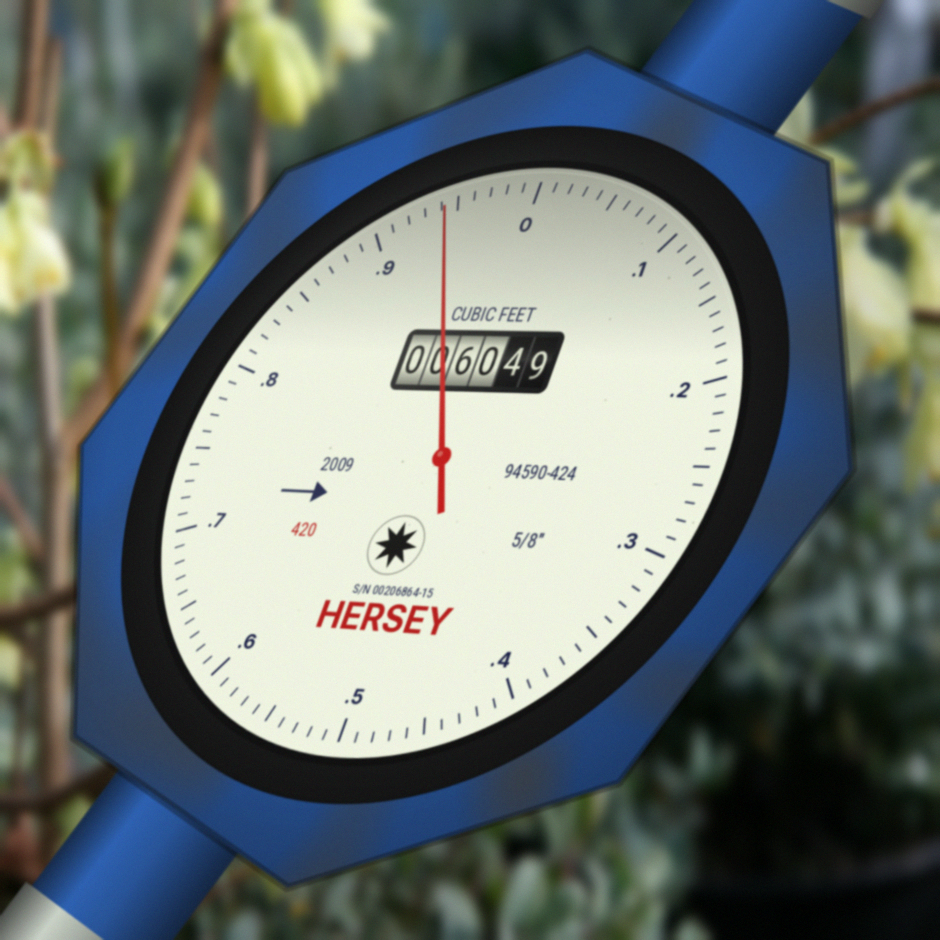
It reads value=6048.94 unit=ft³
